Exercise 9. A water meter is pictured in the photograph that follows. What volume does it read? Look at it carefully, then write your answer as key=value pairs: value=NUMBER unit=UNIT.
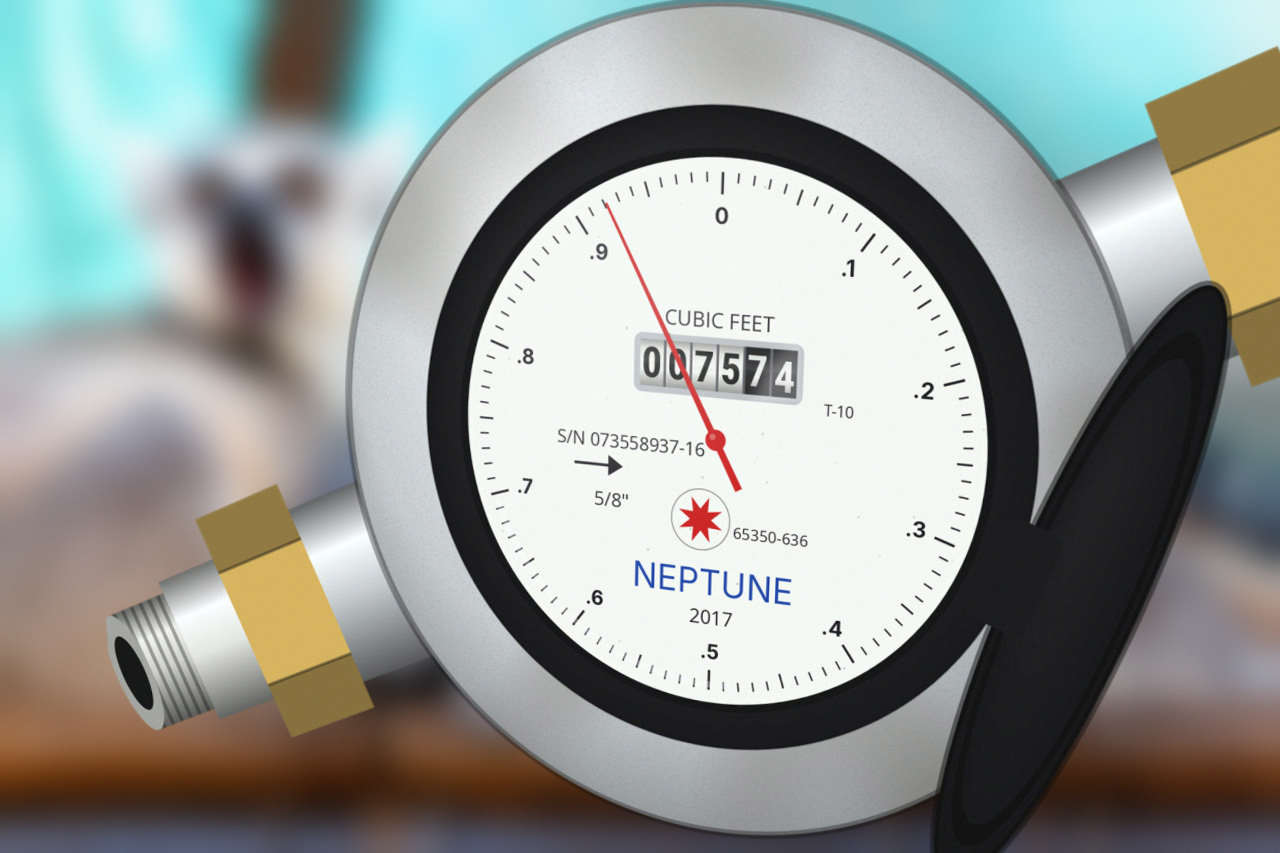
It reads value=7573.92 unit=ft³
